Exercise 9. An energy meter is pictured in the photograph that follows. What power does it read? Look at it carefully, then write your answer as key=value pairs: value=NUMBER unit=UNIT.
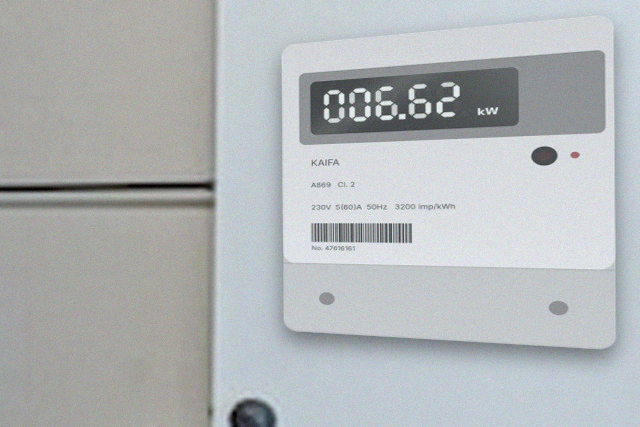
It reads value=6.62 unit=kW
